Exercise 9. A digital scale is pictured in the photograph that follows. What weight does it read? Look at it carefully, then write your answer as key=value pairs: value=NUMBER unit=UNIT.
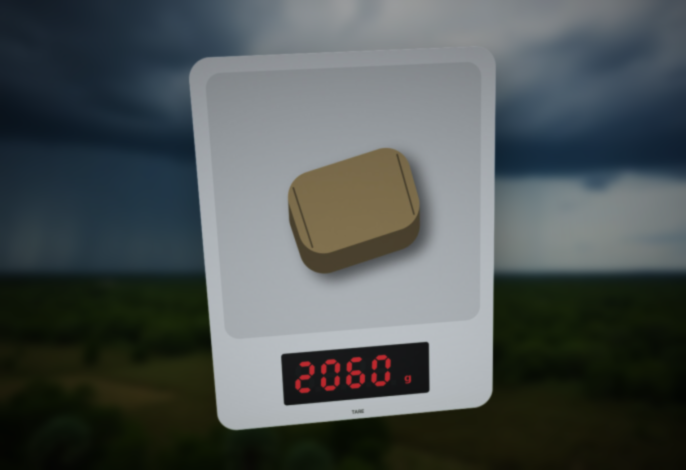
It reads value=2060 unit=g
